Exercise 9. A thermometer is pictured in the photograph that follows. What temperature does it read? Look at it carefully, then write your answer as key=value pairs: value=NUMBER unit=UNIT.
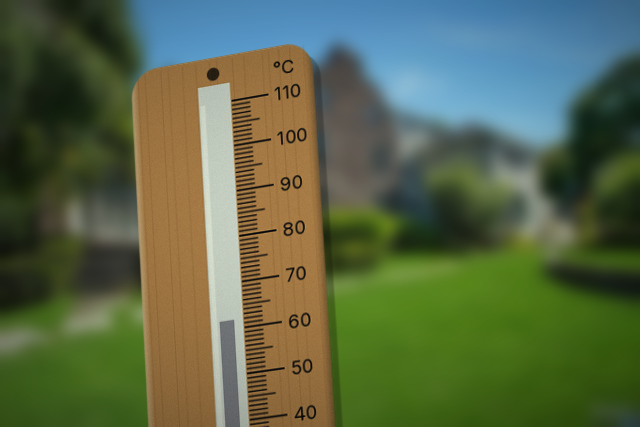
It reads value=62 unit=°C
